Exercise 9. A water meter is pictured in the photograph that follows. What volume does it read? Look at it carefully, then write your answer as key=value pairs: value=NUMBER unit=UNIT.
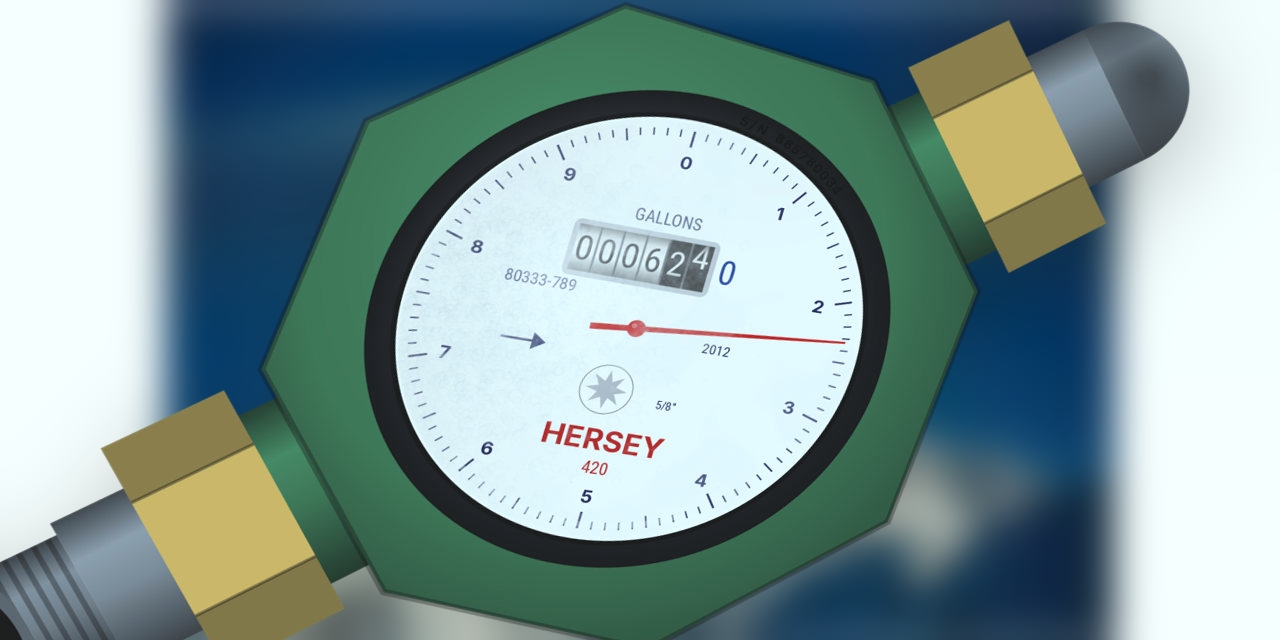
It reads value=6242.3 unit=gal
